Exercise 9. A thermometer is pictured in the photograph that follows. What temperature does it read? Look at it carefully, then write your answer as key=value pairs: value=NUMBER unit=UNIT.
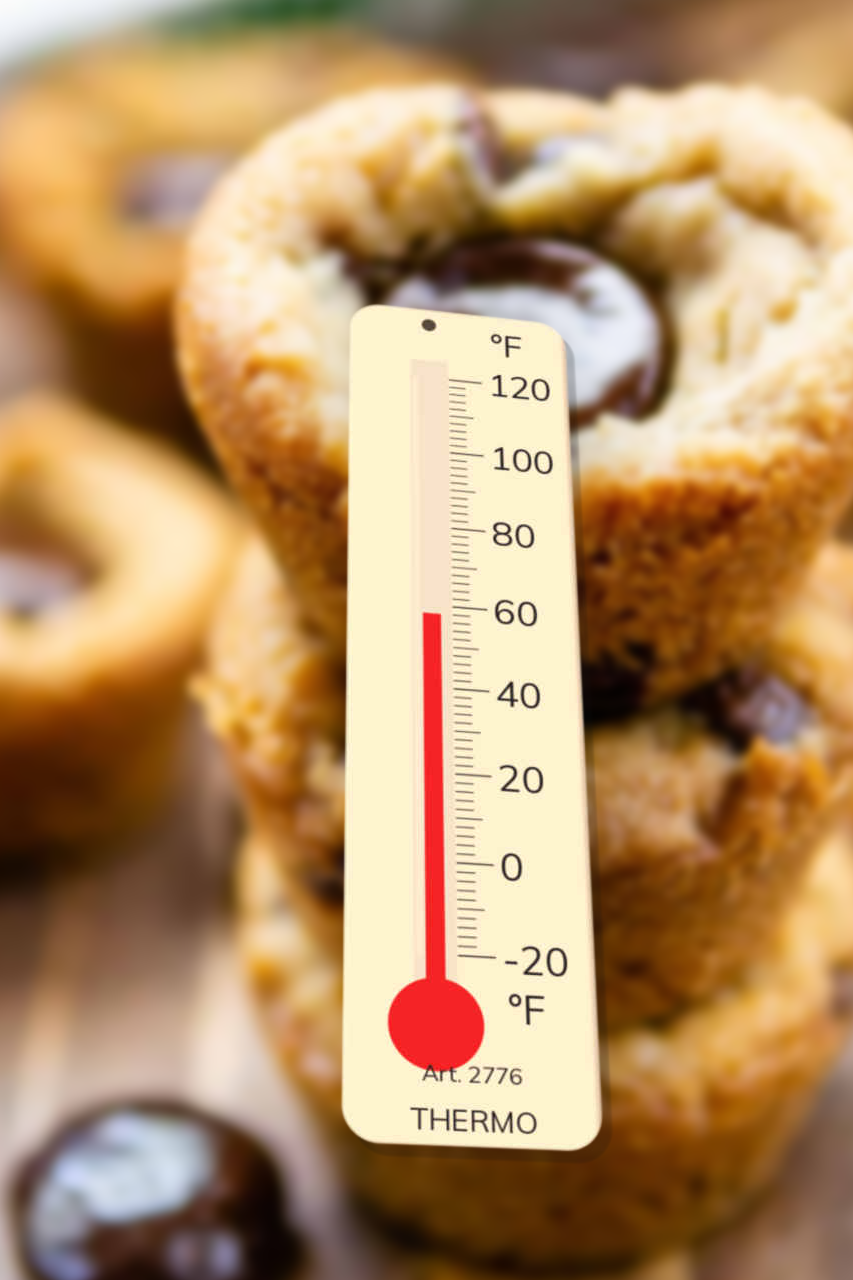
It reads value=58 unit=°F
